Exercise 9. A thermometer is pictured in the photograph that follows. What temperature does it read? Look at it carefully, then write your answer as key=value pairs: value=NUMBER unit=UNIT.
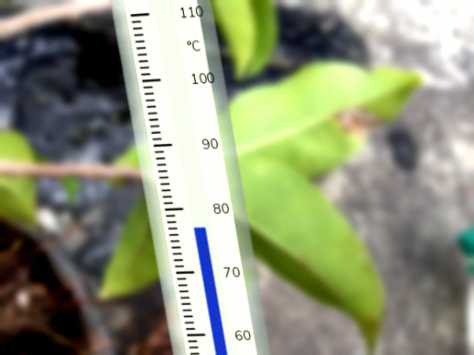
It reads value=77 unit=°C
